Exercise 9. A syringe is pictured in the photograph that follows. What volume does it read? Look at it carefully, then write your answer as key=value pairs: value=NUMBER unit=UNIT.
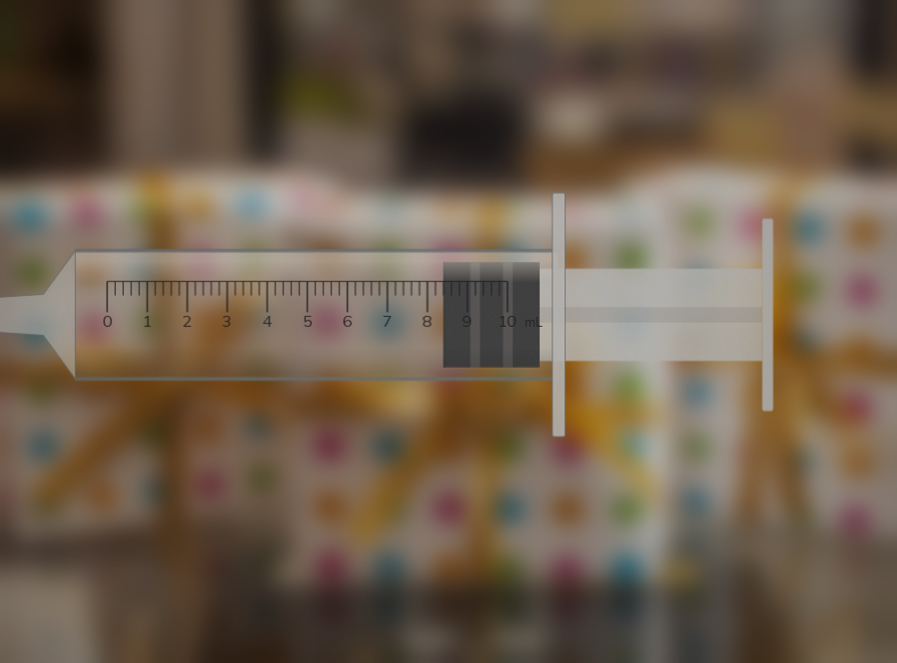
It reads value=8.4 unit=mL
